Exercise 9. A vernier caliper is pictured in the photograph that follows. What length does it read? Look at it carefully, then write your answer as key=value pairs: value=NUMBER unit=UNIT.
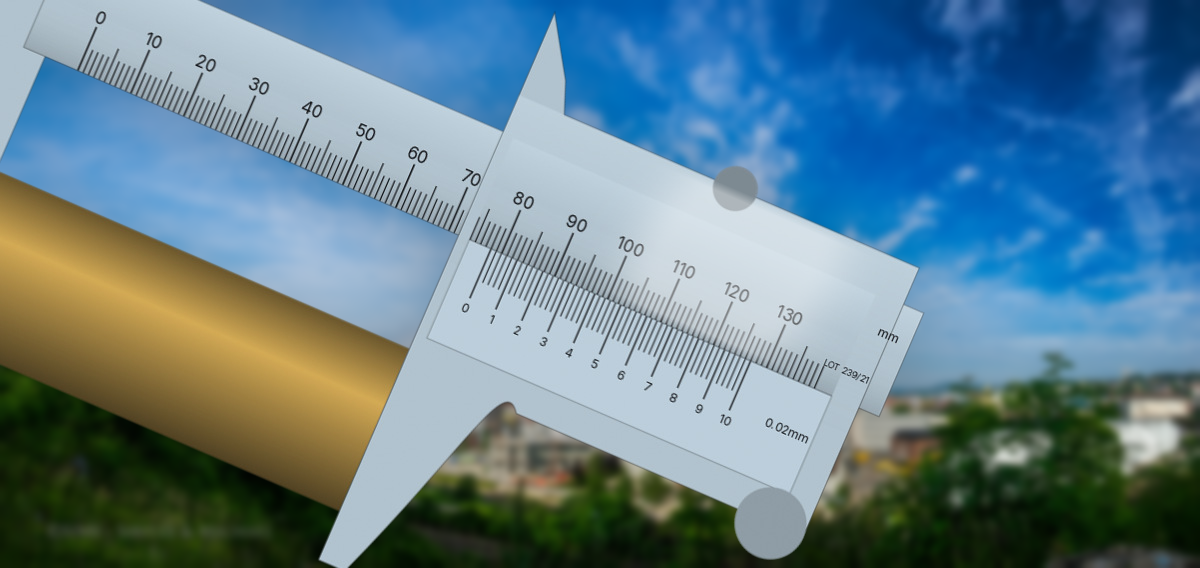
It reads value=78.0 unit=mm
